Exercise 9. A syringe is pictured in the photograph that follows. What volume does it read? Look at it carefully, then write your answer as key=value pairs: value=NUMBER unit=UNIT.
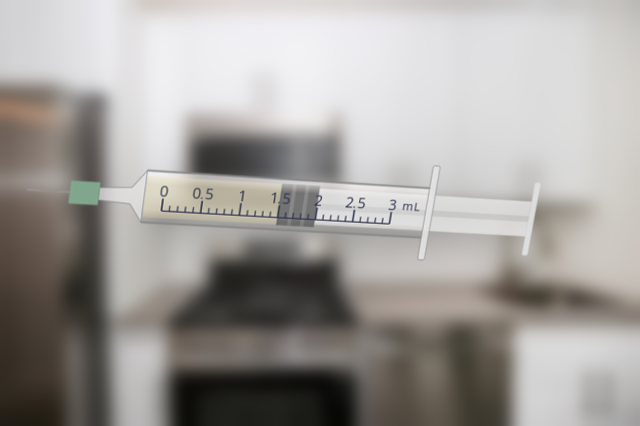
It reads value=1.5 unit=mL
